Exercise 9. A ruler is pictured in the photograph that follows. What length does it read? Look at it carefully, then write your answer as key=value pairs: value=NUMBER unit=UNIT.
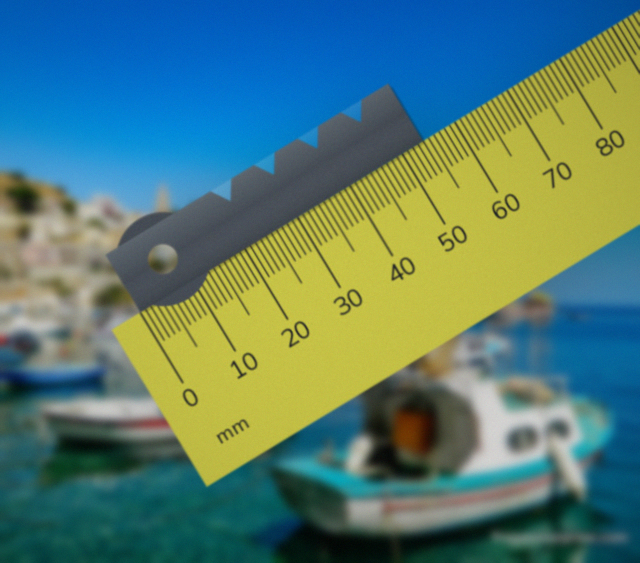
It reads value=54 unit=mm
